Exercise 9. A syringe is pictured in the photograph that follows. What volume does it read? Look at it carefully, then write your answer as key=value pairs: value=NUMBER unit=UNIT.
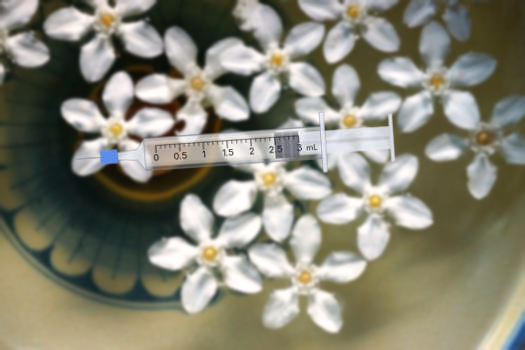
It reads value=2.5 unit=mL
